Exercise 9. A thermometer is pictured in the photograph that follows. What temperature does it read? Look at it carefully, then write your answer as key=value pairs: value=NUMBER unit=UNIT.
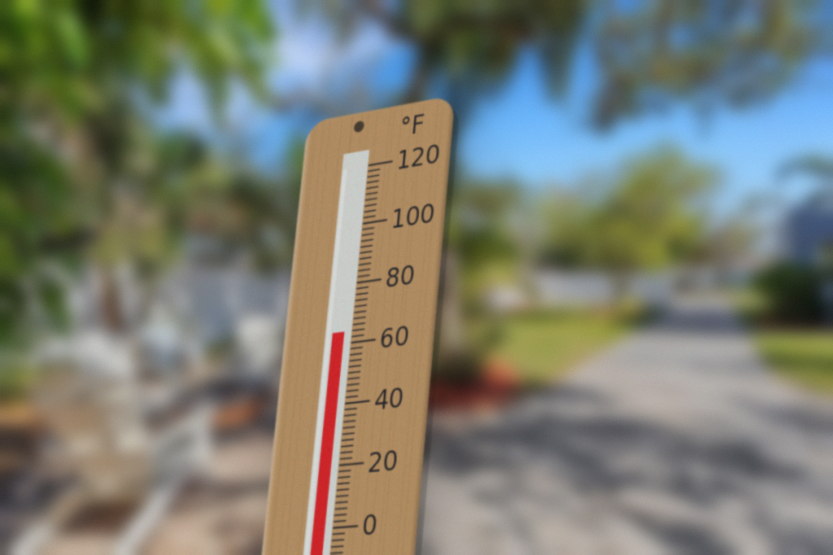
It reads value=64 unit=°F
